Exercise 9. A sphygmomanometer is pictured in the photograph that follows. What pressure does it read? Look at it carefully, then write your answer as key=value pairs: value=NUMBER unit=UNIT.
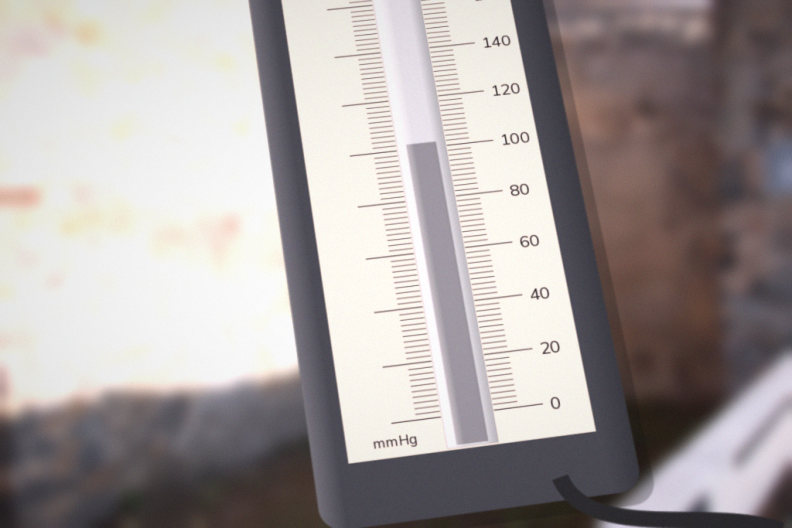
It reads value=102 unit=mmHg
